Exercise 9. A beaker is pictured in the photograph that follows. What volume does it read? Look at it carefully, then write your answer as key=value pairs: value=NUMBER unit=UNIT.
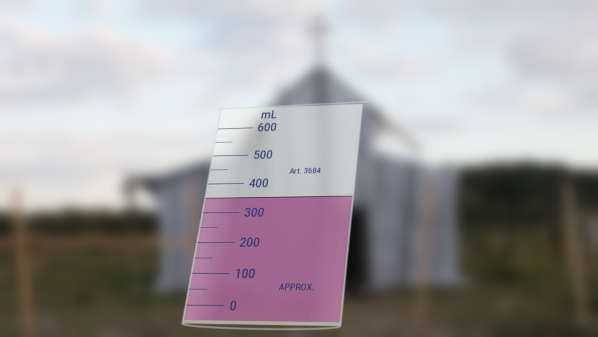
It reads value=350 unit=mL
